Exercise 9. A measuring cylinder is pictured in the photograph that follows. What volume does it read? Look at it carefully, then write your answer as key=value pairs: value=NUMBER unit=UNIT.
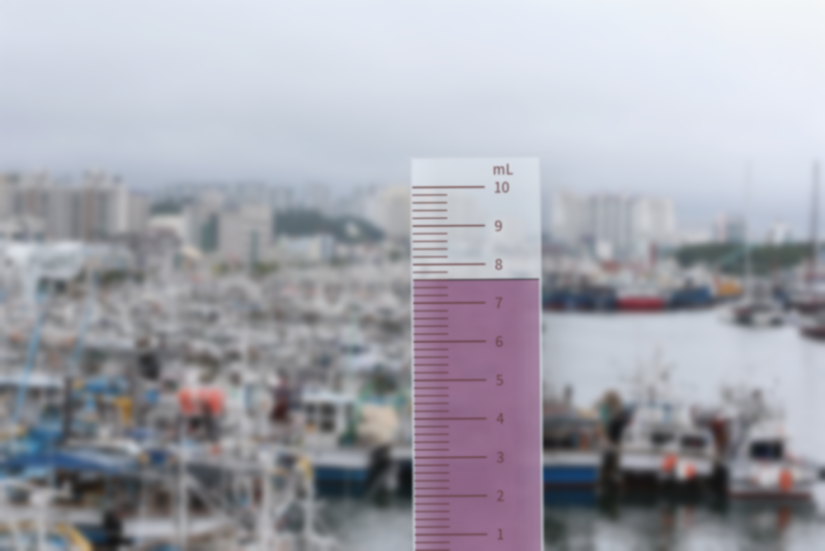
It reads value=7.6 unit=mL
